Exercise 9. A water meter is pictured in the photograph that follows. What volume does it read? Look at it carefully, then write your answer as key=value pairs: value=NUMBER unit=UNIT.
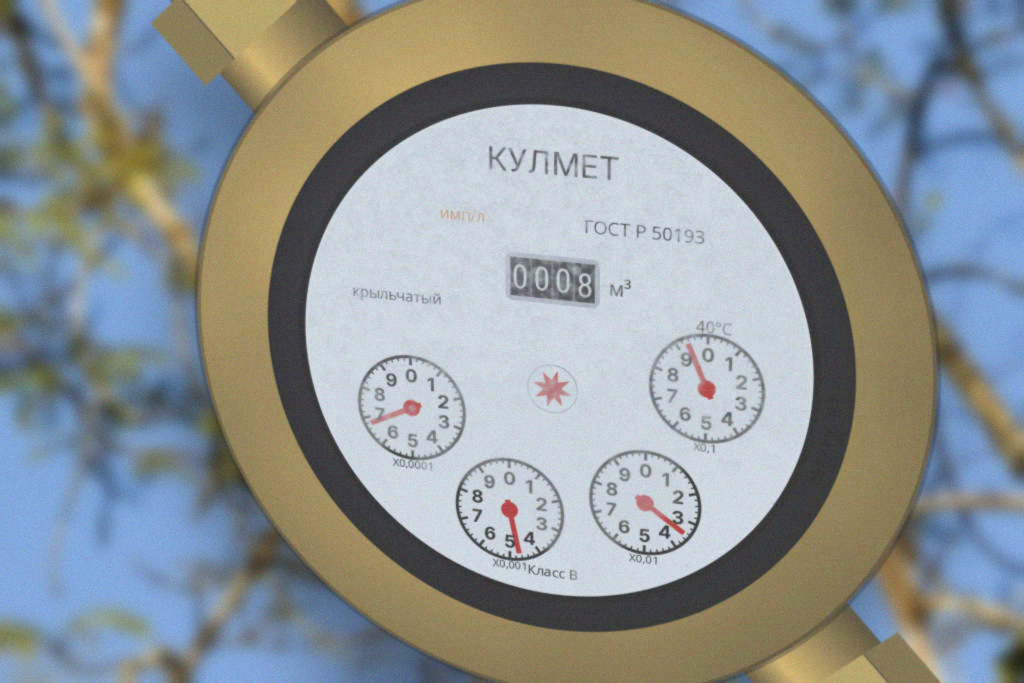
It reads value=7.9346 unit=m³
